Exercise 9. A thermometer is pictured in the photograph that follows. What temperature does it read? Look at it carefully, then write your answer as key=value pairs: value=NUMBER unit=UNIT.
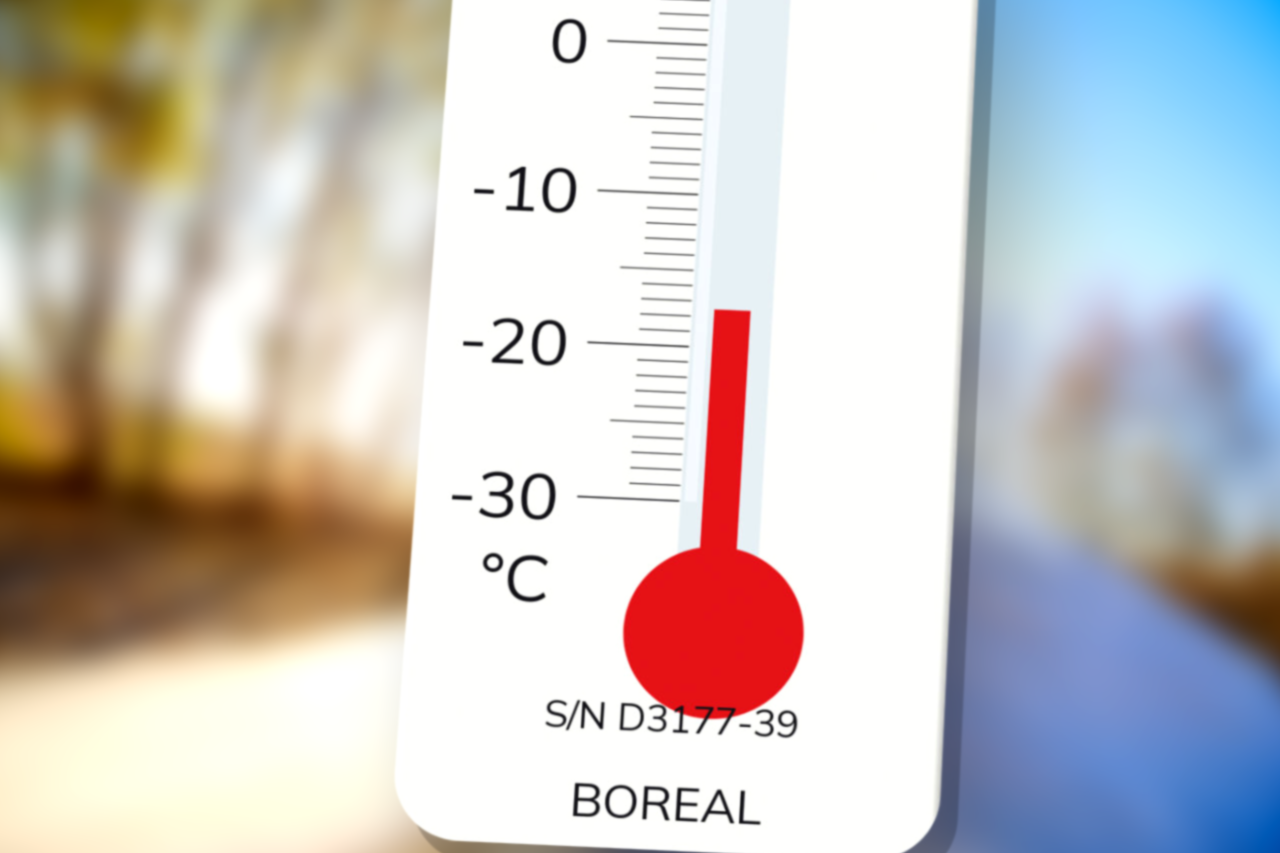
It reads value=-17.5 unit=°C
